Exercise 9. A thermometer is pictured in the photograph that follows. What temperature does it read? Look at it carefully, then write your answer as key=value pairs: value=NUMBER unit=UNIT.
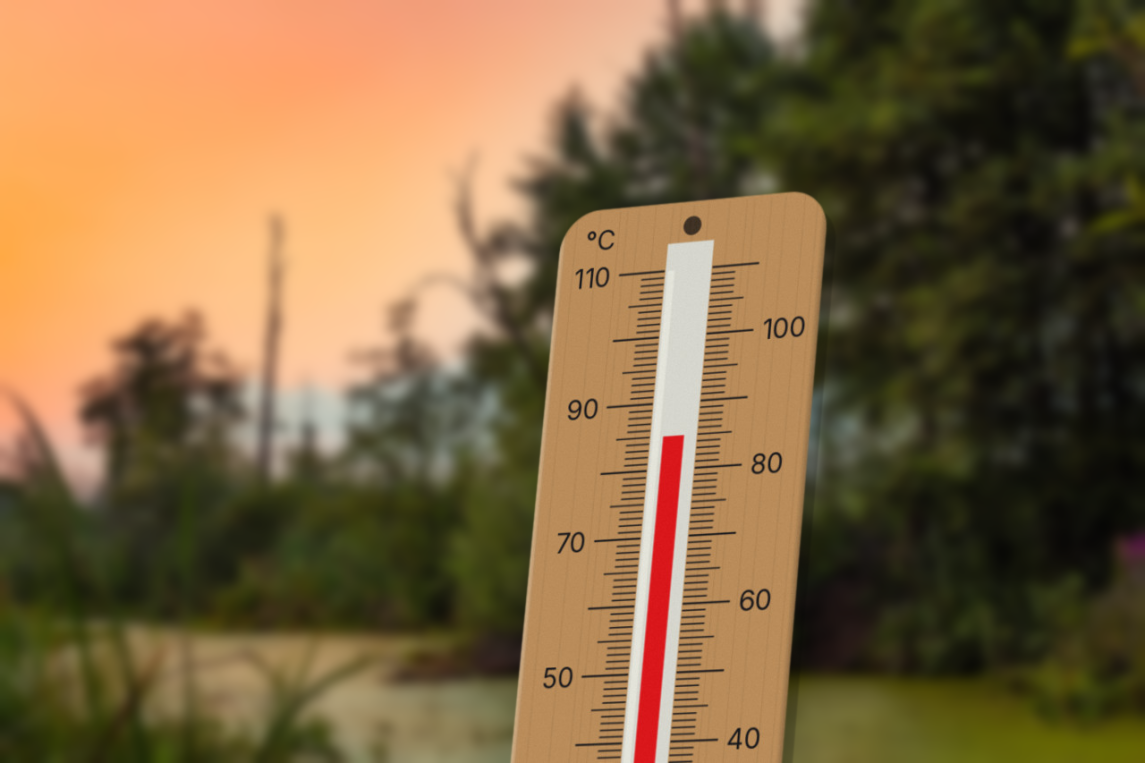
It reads value=85 unit=°C
